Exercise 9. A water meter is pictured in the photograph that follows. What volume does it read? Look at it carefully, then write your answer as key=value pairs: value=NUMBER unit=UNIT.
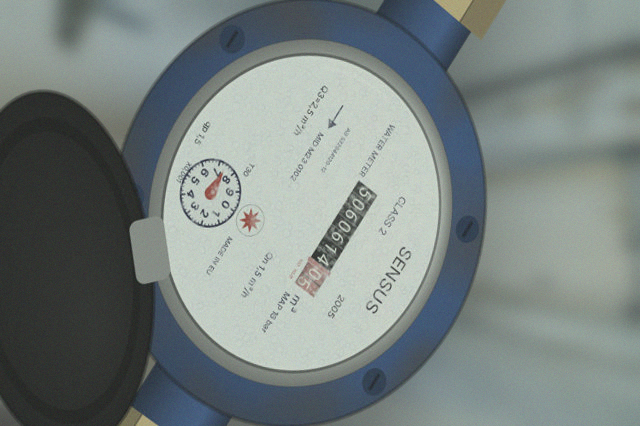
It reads value=5060614.047 unit=m³
